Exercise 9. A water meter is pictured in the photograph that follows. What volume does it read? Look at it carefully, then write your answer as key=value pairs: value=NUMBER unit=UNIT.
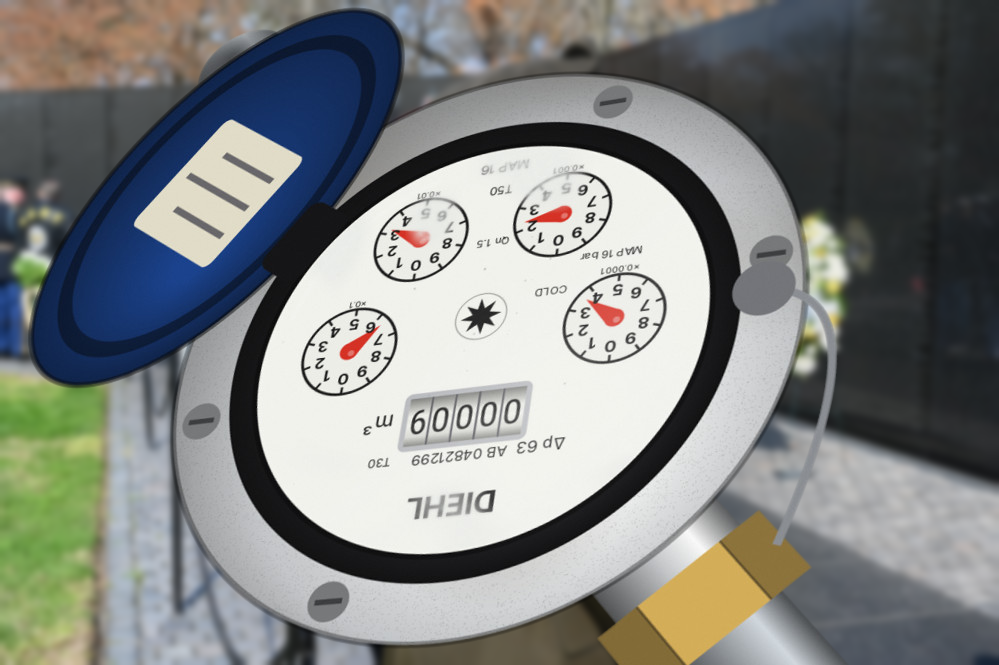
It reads value=9.6323 unit=m³
